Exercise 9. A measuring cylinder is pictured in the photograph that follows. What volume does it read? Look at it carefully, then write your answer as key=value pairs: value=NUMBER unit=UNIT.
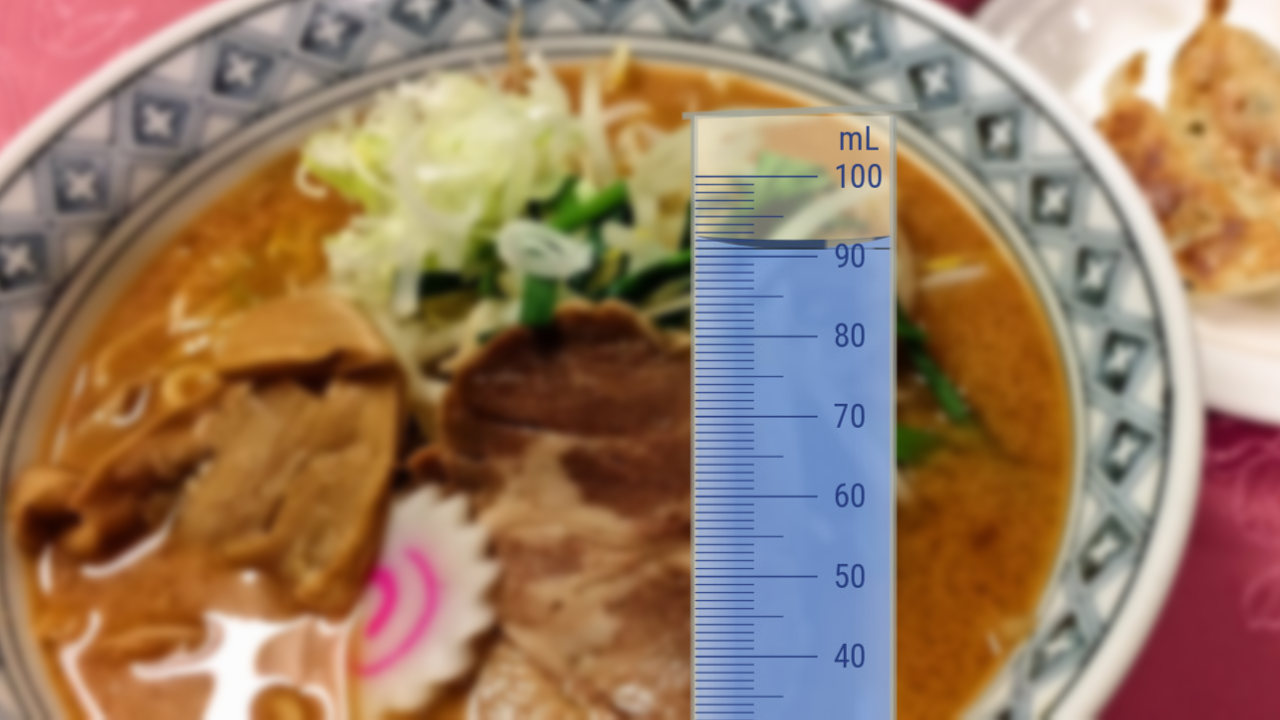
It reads value=91 unit=mL
